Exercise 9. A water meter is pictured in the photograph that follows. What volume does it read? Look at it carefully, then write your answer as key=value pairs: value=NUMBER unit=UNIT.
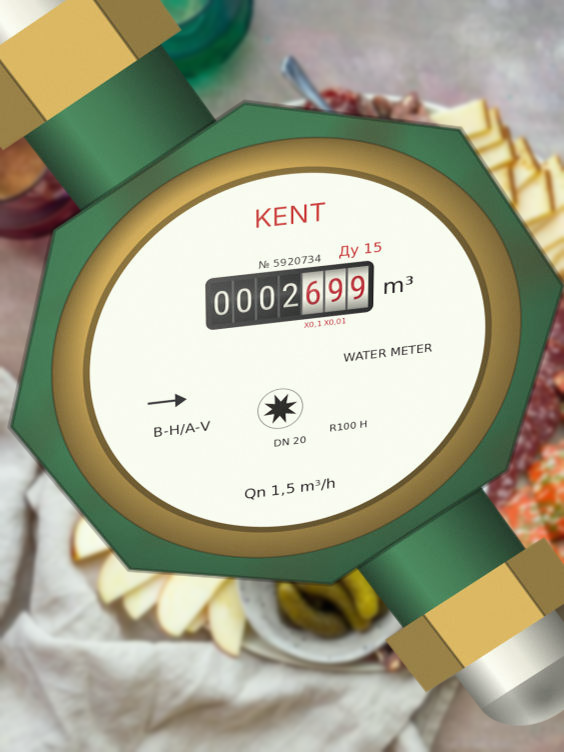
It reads value=2.699 unit=m³
